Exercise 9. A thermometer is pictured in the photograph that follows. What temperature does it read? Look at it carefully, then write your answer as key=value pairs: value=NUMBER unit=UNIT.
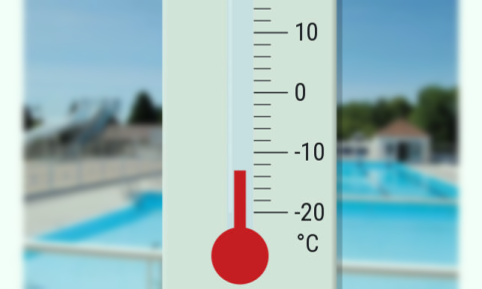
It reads value=-13 unit=°C
